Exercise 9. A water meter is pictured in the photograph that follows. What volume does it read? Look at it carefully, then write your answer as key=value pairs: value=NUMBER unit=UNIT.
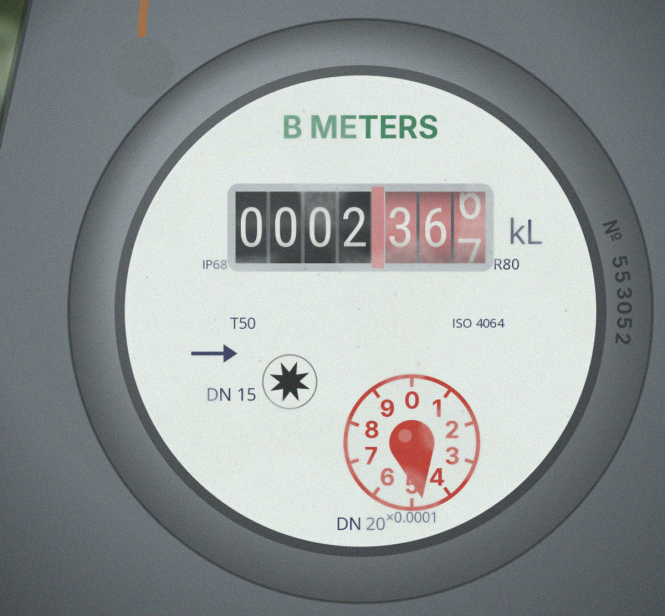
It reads value=2.3664 unit=kL
